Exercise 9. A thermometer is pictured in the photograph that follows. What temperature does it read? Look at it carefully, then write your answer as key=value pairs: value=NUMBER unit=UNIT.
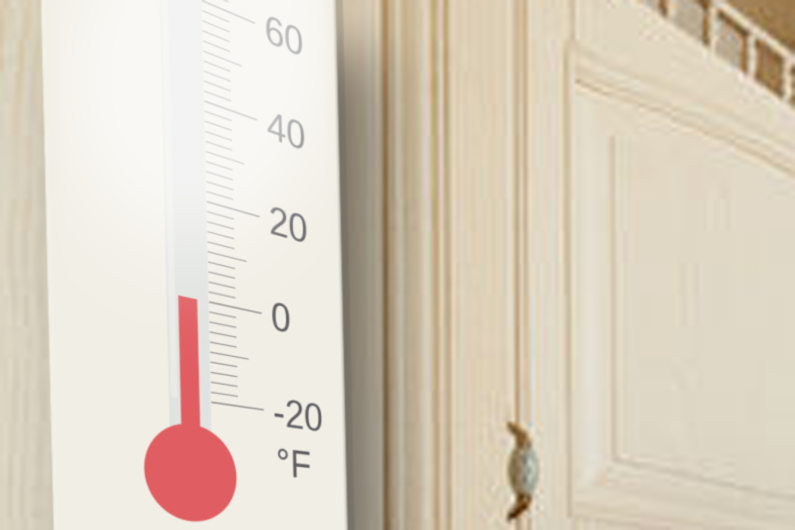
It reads value=0 unit=°F
